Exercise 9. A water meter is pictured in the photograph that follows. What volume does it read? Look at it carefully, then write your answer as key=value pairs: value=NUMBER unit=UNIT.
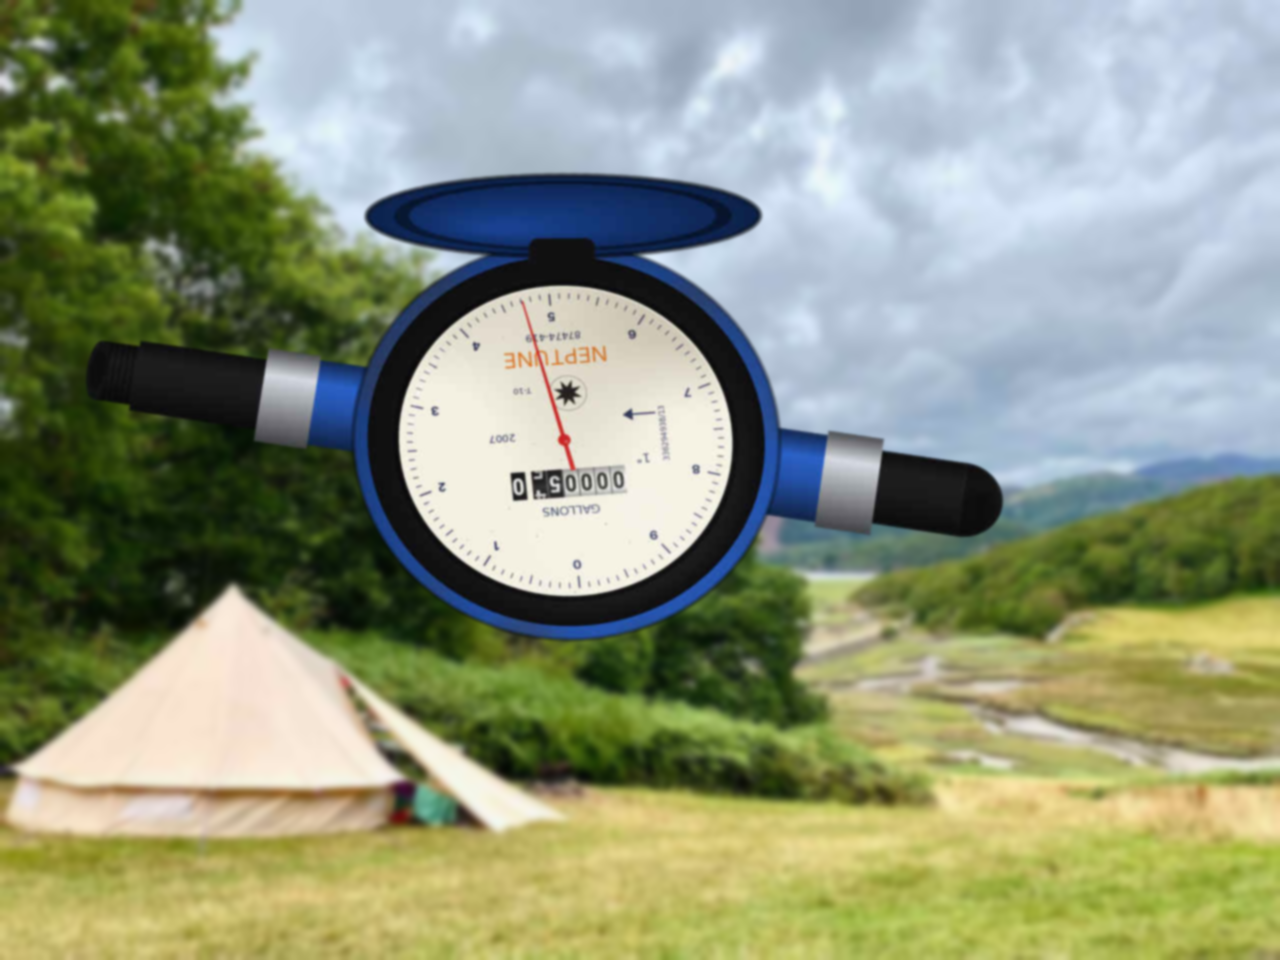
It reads value=544.7 unit=gal
